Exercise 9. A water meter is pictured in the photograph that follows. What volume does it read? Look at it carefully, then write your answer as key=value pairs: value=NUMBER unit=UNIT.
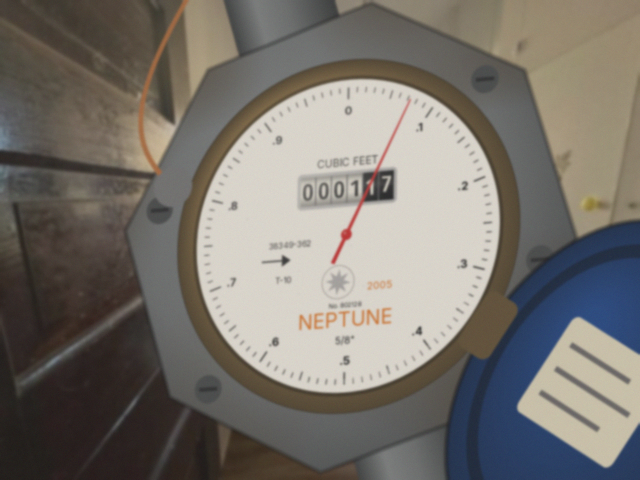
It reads value=117.07 unit=ft³
